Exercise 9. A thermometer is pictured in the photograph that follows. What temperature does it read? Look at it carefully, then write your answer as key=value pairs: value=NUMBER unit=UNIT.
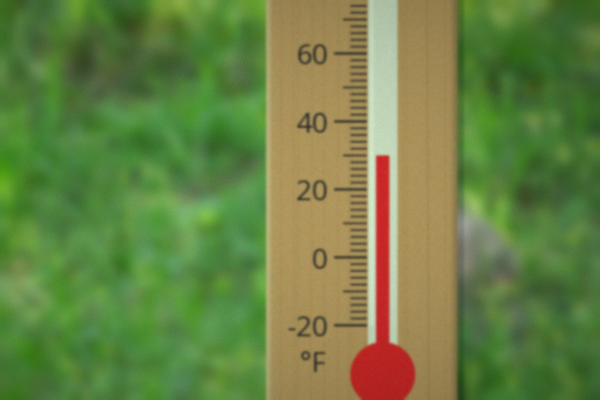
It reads value=30 unit=°F
